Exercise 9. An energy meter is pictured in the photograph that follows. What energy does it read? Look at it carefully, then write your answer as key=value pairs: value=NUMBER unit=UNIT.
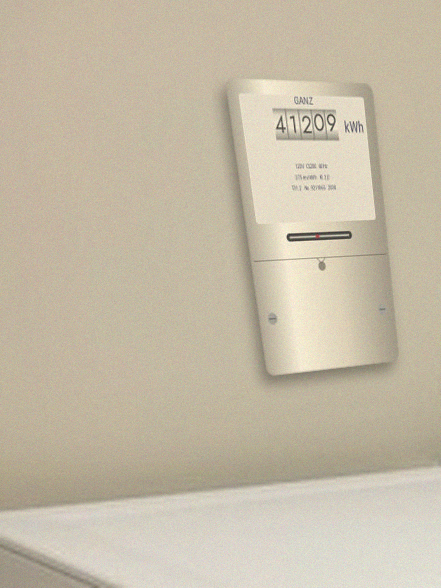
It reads value=41209 unit=kWh
